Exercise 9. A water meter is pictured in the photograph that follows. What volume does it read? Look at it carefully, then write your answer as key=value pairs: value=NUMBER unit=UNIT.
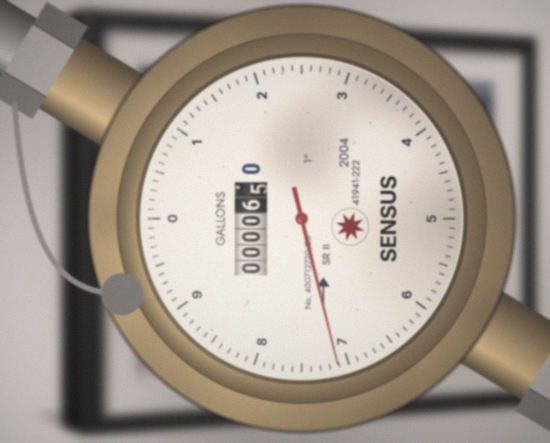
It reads value=647.1 unit=gal
